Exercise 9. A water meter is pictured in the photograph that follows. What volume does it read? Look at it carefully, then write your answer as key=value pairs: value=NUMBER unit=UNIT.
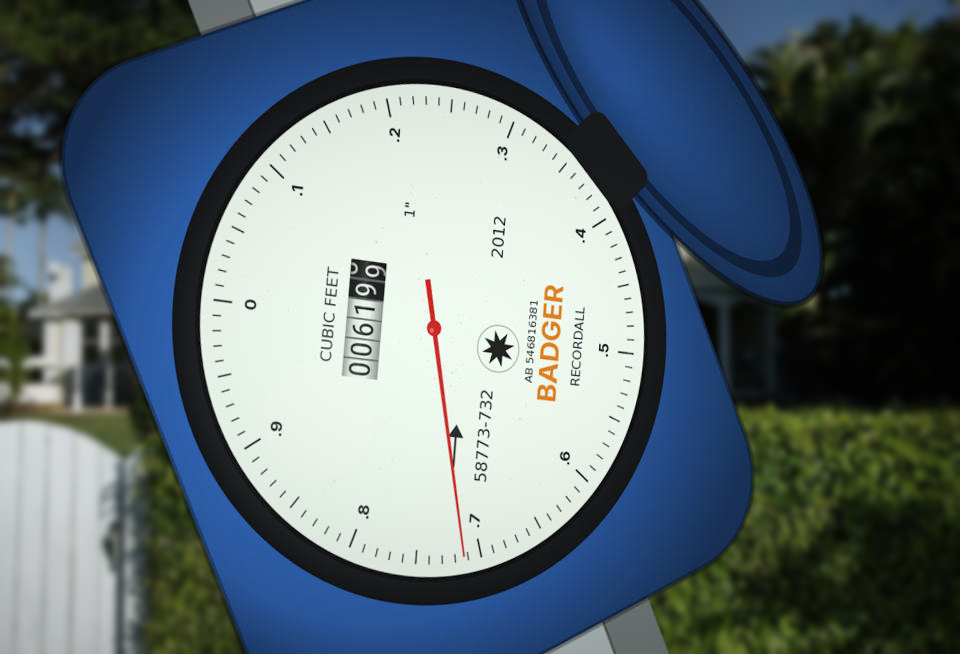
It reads value=6198.71 unit=ft³
